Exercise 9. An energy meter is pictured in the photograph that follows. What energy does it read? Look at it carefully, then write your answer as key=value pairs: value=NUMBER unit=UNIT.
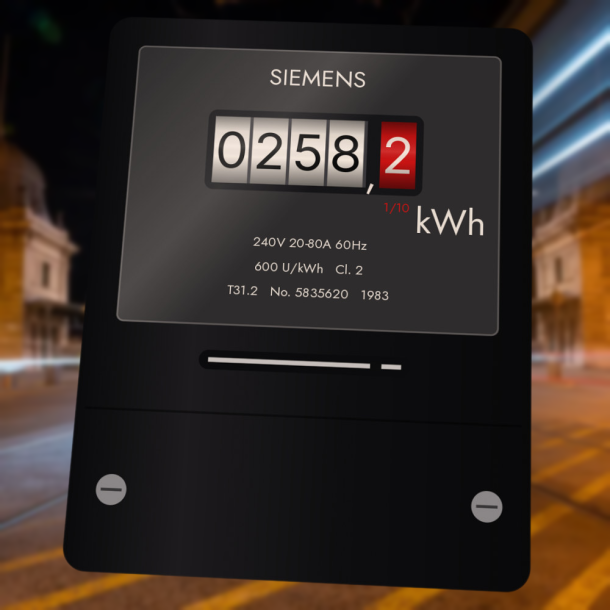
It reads value=258.2 unit=kWh
